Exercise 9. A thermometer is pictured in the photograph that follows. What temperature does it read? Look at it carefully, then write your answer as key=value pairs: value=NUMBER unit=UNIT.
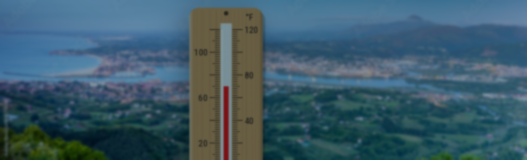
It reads value=70 unit=°F
